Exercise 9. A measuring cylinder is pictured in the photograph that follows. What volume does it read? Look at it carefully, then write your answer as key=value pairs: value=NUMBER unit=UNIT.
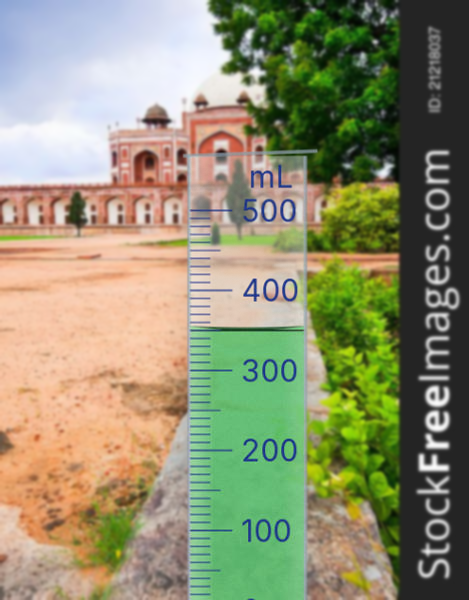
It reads value=350 unit=mL
